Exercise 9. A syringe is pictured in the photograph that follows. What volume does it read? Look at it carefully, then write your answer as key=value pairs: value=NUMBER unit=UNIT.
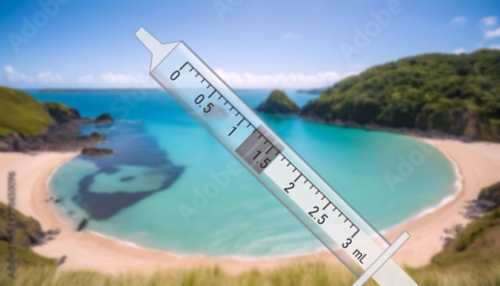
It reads value=1.2 unit=mL
